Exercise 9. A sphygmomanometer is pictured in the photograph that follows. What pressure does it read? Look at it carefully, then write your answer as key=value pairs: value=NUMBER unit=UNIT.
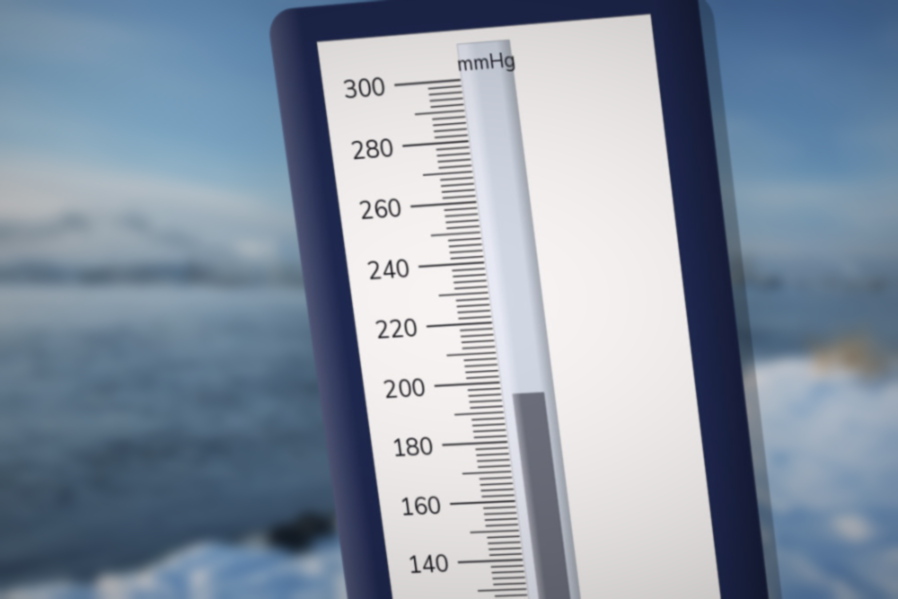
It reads value=196 unit=mmHg
